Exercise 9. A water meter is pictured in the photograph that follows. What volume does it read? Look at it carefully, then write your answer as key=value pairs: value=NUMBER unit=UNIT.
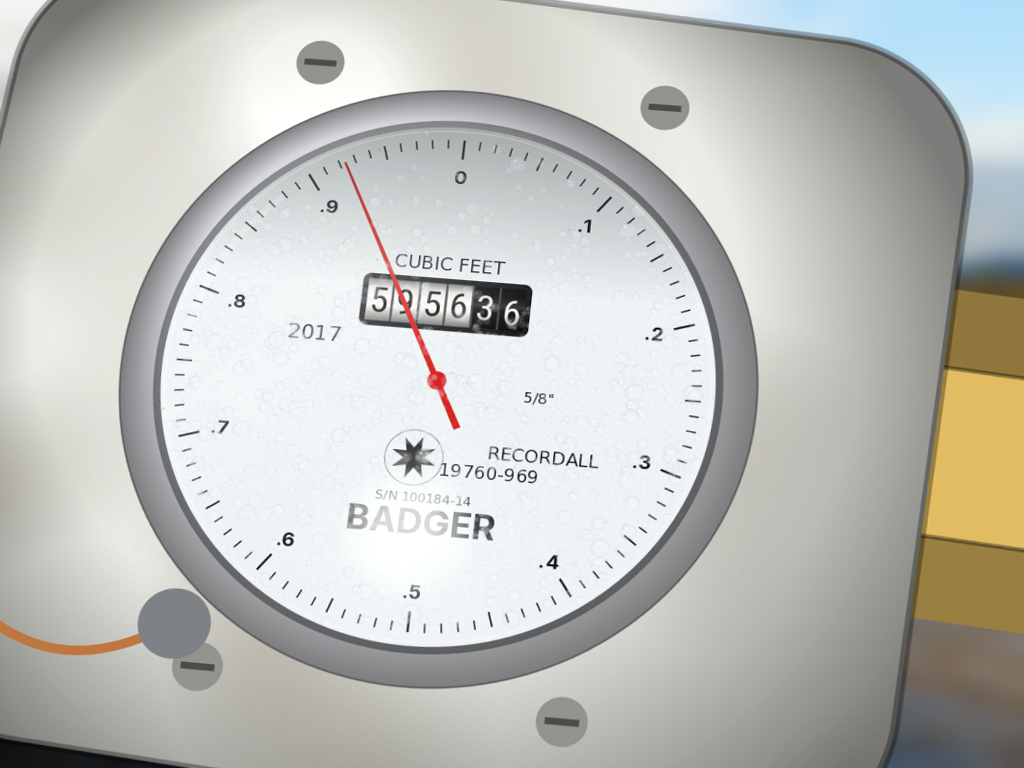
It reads value=595635.92 unit=ft³
